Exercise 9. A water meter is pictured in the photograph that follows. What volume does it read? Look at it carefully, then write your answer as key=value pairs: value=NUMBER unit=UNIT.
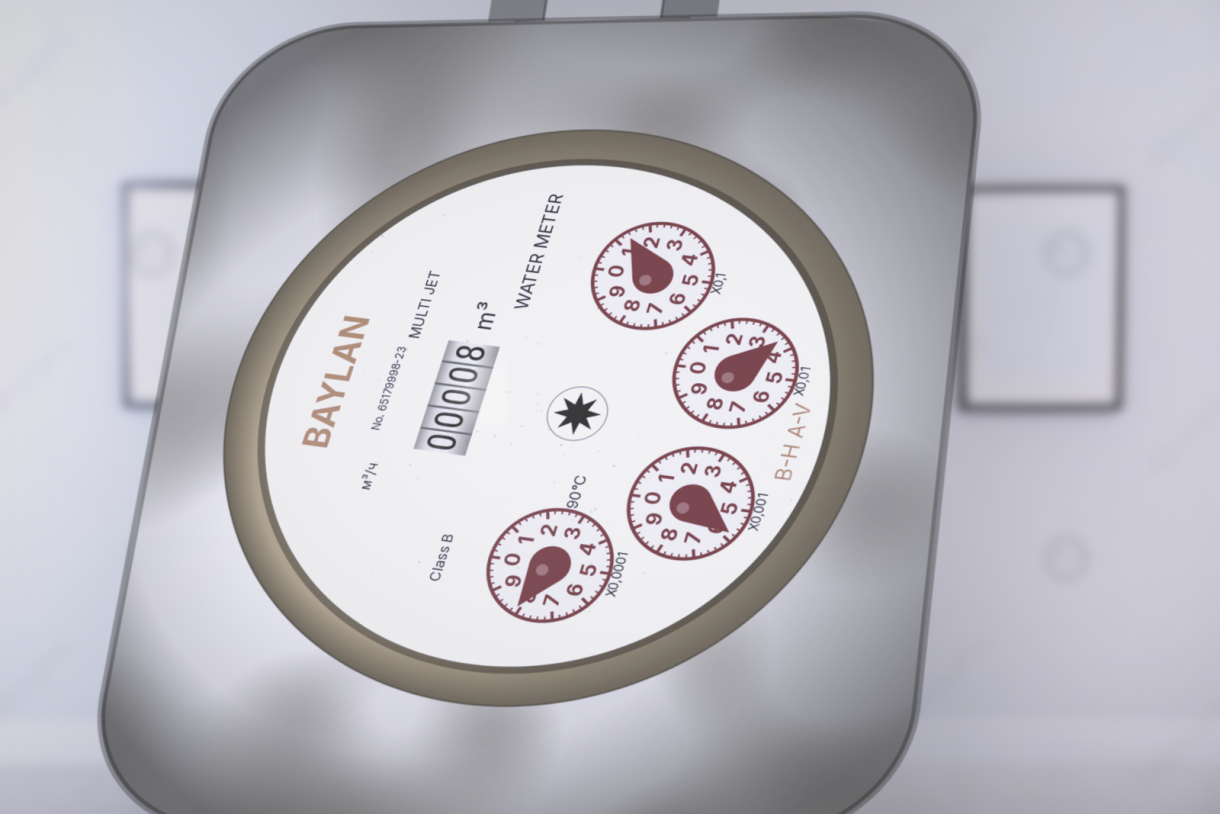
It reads value=8.1358 unit=m³
